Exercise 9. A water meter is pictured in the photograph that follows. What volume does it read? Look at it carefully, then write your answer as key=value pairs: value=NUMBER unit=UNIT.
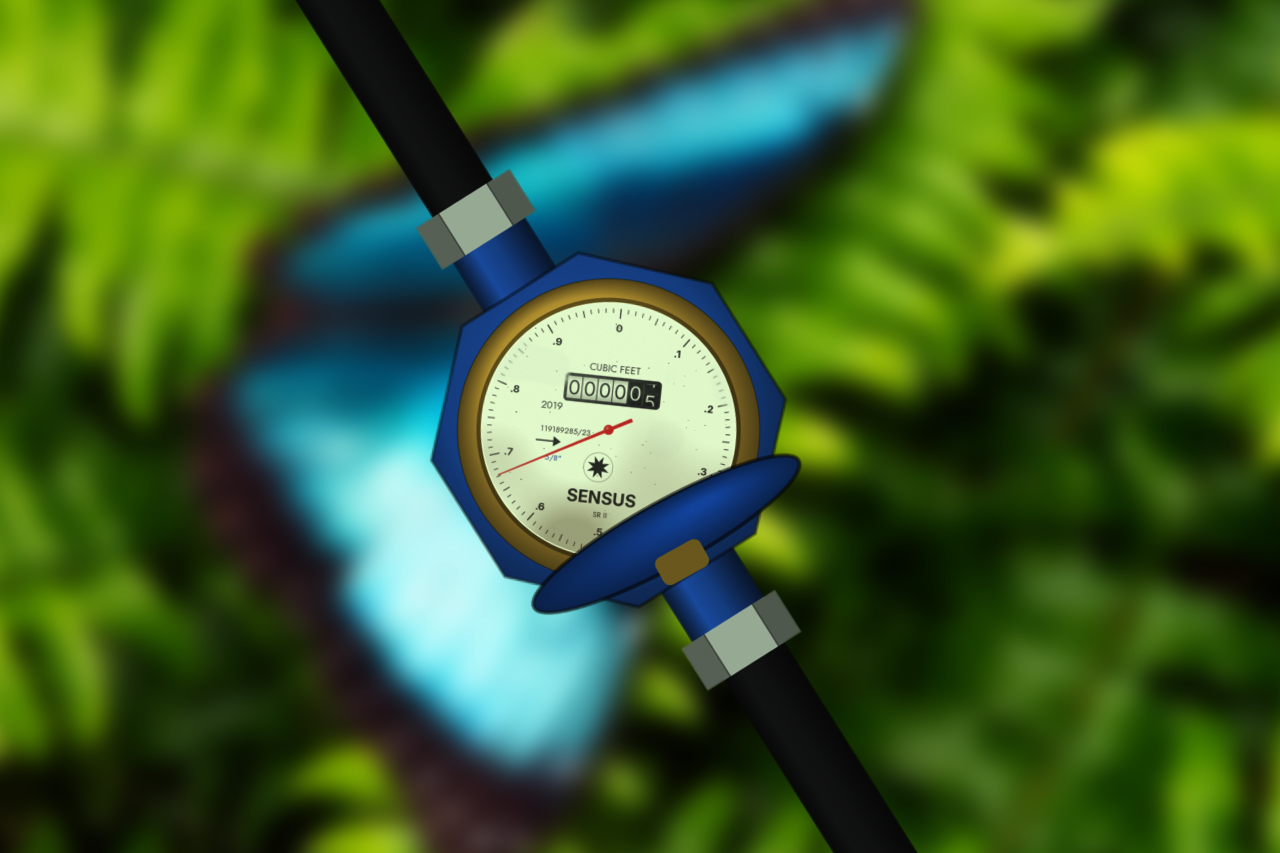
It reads value=4.67 unit=ft³
